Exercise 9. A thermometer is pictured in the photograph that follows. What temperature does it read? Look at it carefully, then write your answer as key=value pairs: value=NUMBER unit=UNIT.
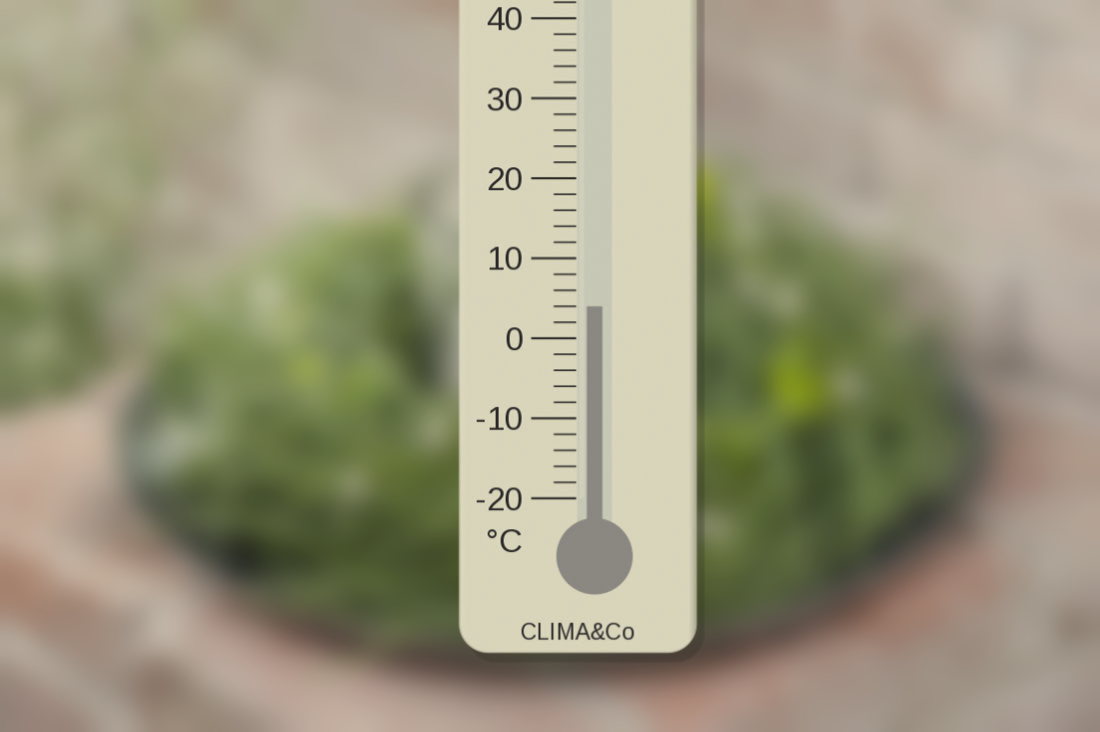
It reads value=4 unit=°C
